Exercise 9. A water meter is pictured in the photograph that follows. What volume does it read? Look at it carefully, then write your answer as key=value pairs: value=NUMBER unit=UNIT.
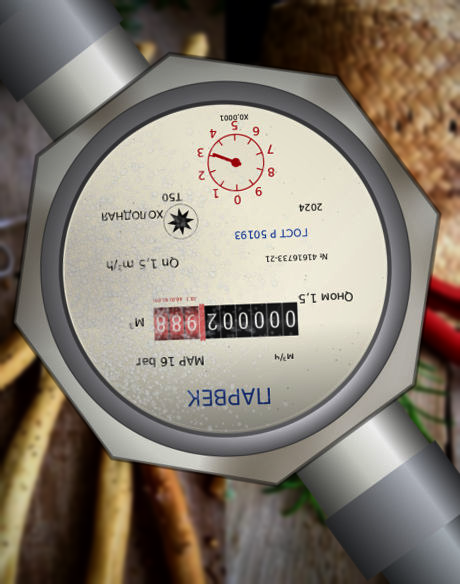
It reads value=2.9883 unit=m³
